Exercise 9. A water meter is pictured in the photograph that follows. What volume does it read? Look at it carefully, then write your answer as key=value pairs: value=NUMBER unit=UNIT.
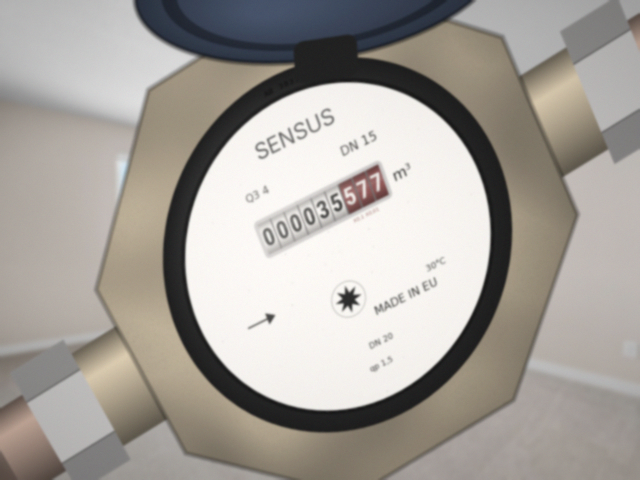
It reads value=35.577 unit=m³
